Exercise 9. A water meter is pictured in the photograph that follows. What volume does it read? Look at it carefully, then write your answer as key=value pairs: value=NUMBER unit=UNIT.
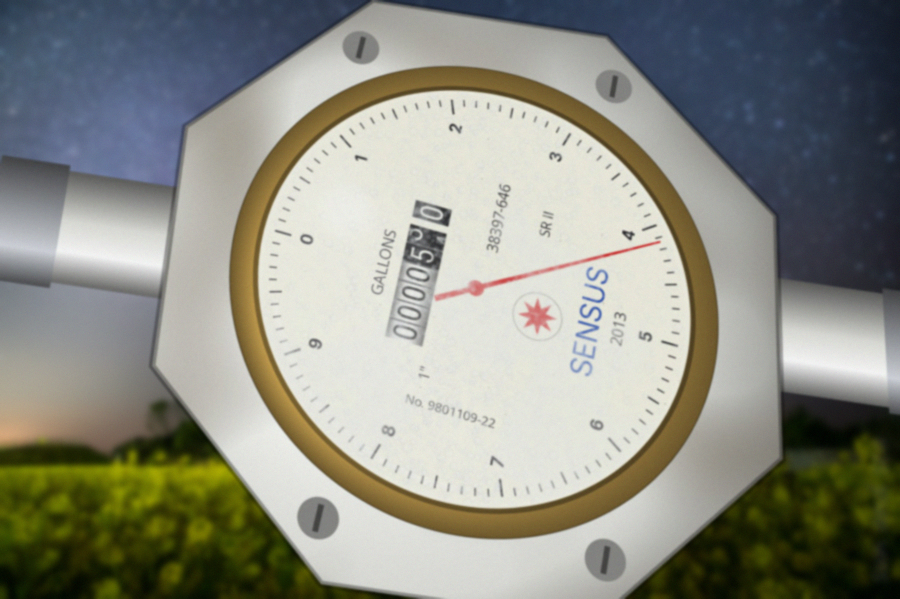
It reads value=534.1 unit=gal
